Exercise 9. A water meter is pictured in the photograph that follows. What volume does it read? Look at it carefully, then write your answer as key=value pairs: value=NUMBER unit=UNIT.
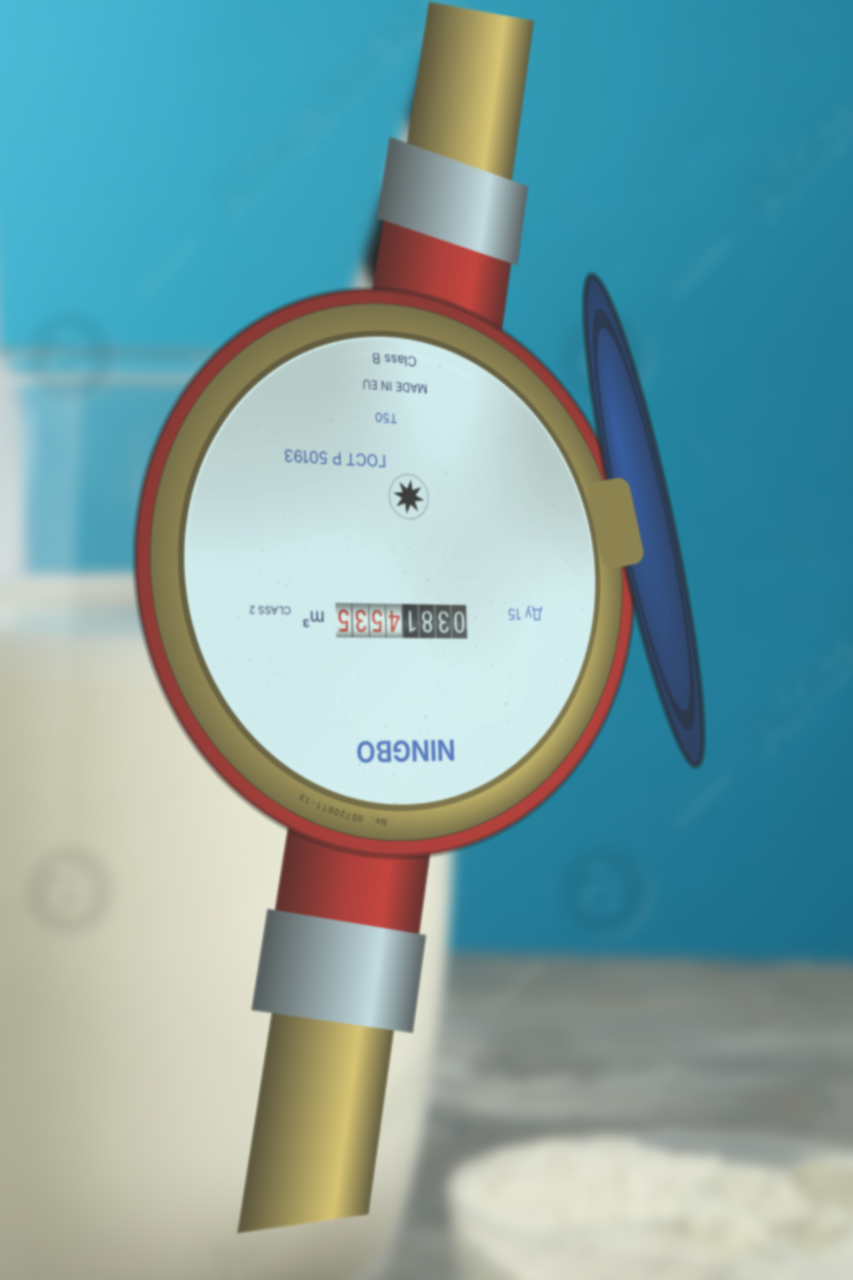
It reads value=381.4535 unit=m³
